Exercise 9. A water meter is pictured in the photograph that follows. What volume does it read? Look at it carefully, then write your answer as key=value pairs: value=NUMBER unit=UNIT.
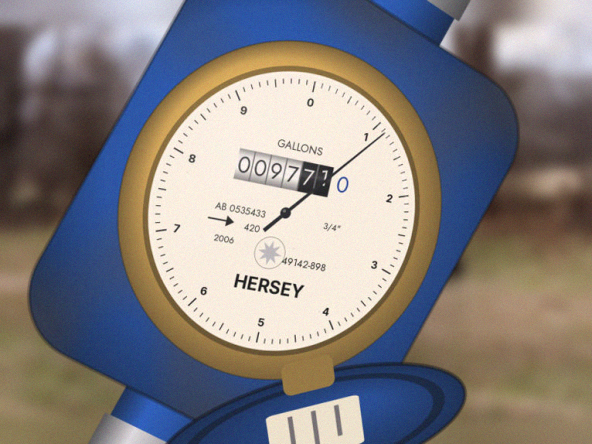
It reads value=97711.1 unit=gal
